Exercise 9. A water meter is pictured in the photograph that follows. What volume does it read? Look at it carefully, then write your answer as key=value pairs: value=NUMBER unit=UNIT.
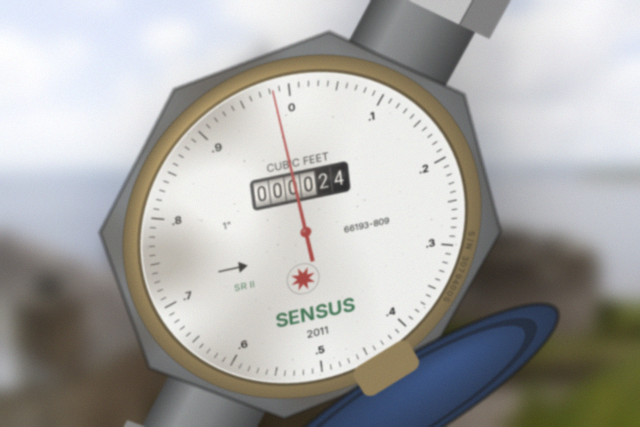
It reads value=23.98 unit=ft³
